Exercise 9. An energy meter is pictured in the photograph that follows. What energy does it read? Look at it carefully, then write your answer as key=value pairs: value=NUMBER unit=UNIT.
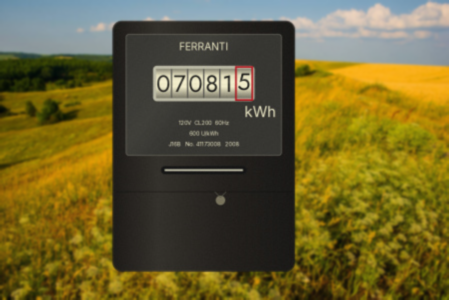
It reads value=7081.5 unit=kWh
